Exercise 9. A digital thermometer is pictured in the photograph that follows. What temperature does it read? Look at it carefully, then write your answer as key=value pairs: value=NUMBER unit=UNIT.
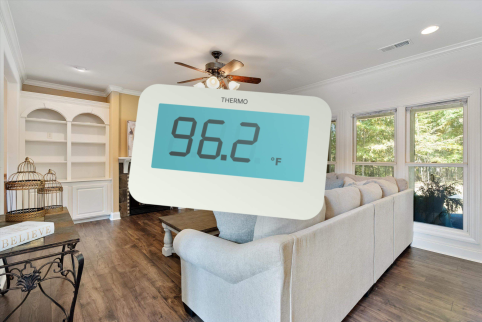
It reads value=96.2 unit=°F
